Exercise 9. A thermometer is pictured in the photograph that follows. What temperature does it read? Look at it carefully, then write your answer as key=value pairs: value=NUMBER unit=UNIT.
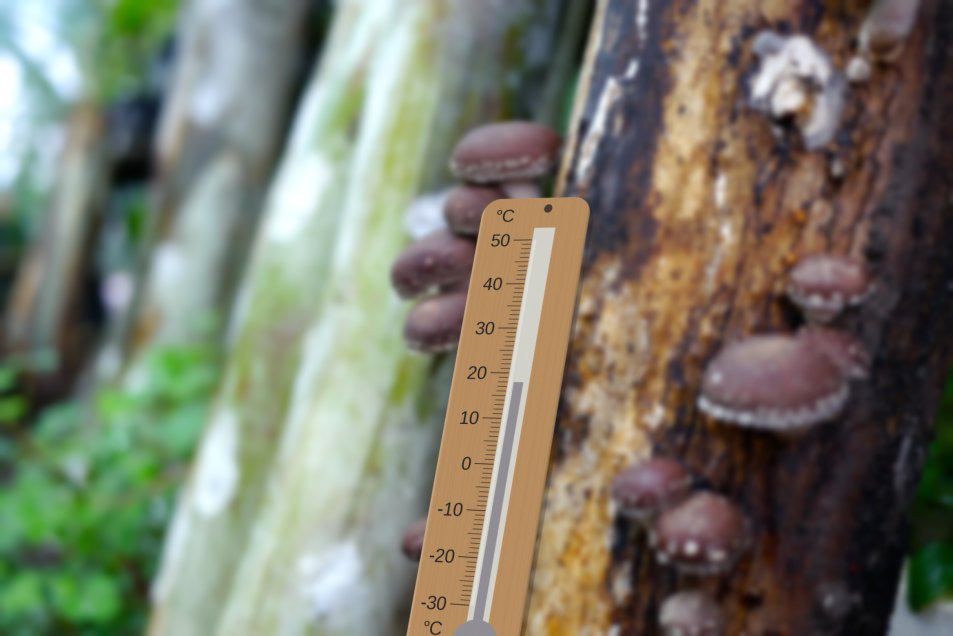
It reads value=18 unit=°C
